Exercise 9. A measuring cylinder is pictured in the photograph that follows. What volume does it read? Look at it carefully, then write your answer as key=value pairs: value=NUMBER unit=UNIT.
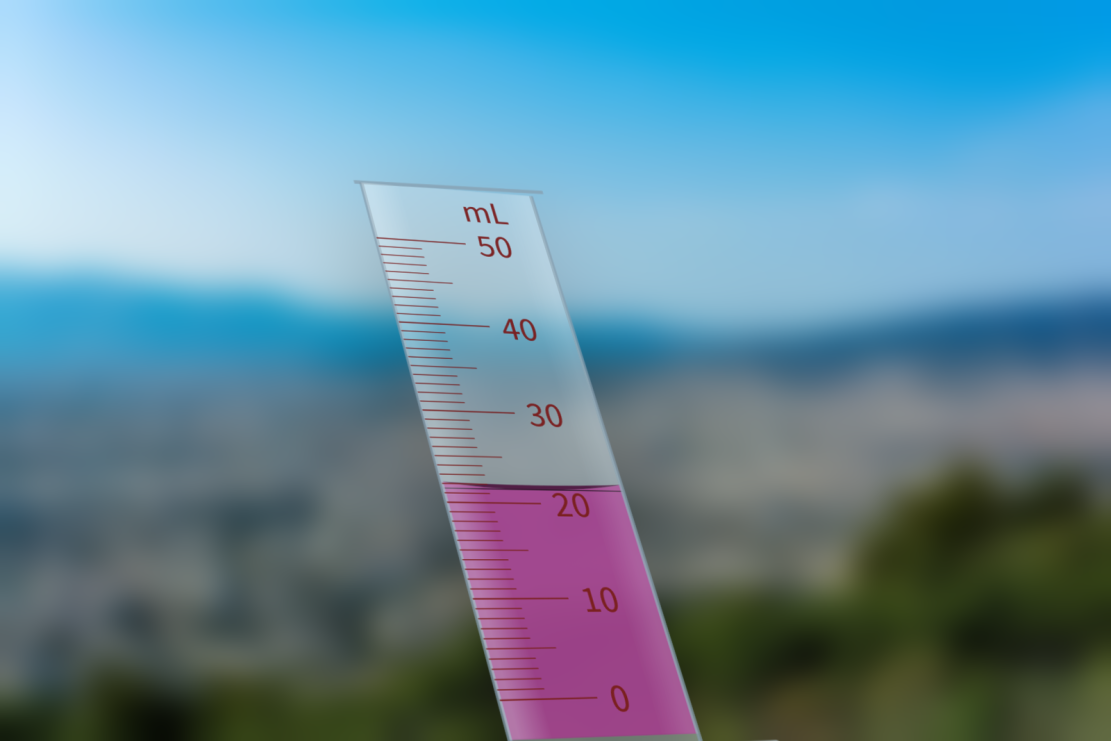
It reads value=21.5 unit=mL
